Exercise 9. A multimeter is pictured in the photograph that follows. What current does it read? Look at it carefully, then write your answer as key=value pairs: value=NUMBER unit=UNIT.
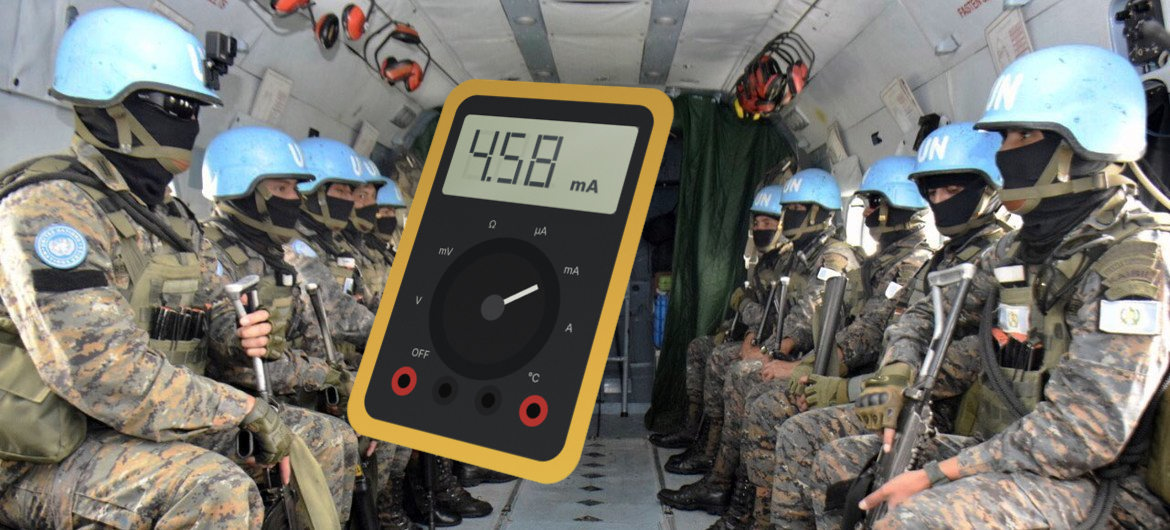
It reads value=4.58 unit=mA
